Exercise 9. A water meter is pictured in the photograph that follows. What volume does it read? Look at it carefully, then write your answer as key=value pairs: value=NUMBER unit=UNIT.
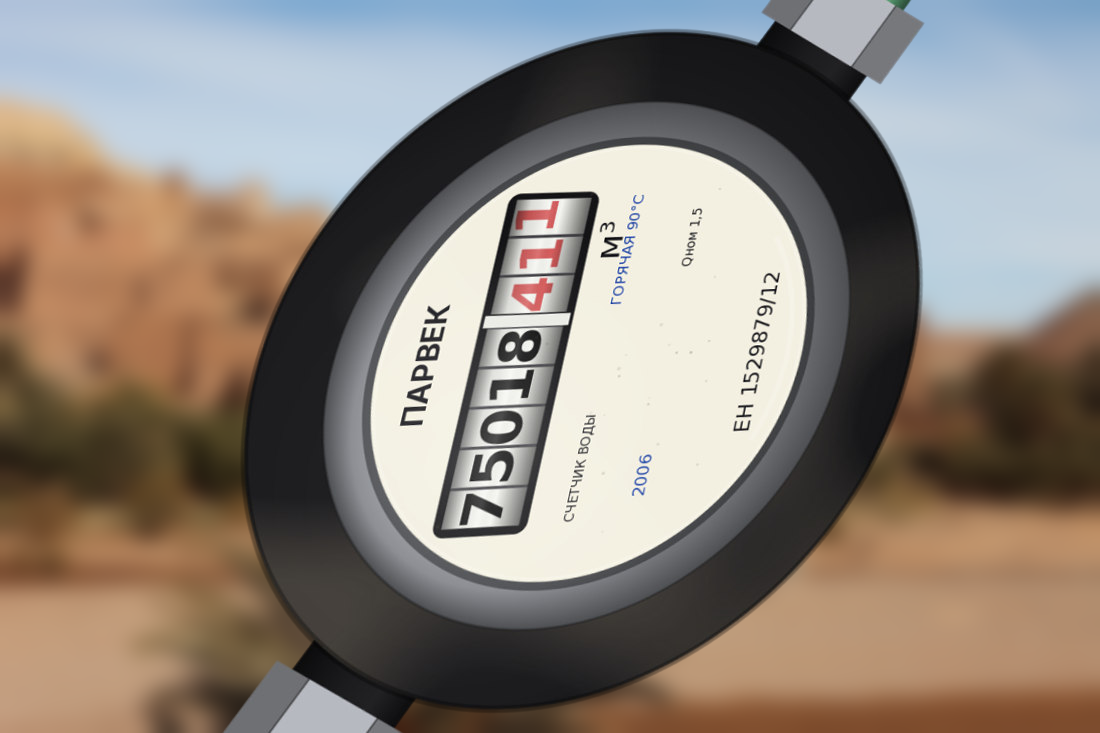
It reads value=75018.411 unit=m³
